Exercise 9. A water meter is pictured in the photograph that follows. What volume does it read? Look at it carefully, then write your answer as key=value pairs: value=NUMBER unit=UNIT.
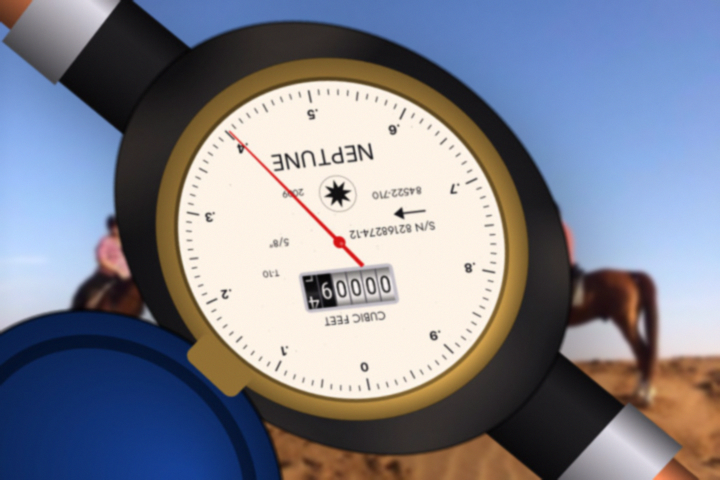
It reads value=94.40 unit=ft³
